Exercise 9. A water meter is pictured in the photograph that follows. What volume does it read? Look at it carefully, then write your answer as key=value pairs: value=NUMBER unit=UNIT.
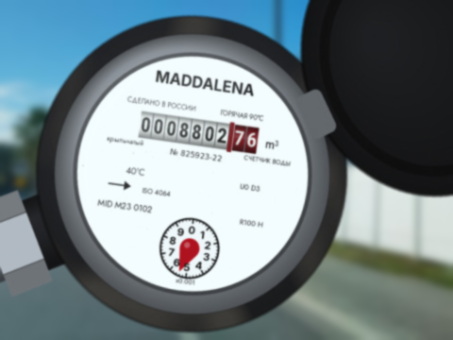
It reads value=8802.765 unit=m³
